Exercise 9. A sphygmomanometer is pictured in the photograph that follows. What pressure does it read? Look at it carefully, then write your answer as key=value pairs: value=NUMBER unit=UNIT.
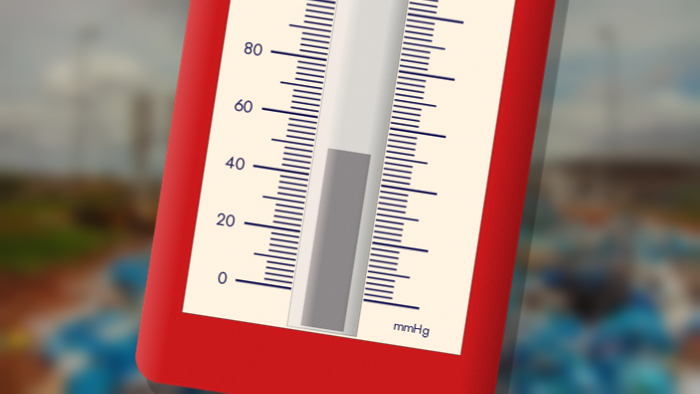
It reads value=50 unit=mmHg
